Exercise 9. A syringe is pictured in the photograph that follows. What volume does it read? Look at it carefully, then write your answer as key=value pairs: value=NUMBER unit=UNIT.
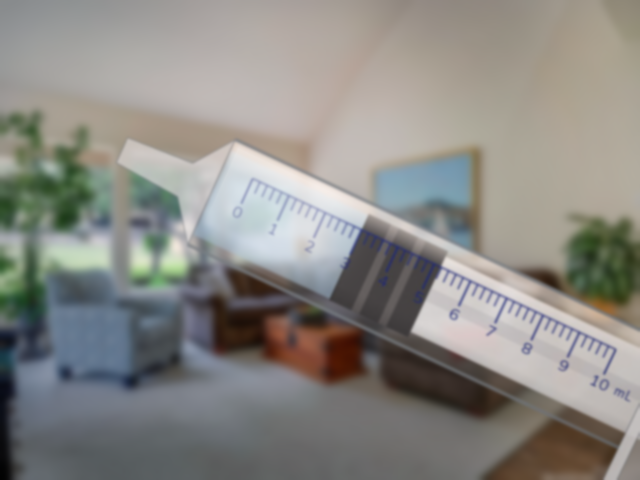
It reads value=3 unit=mL
